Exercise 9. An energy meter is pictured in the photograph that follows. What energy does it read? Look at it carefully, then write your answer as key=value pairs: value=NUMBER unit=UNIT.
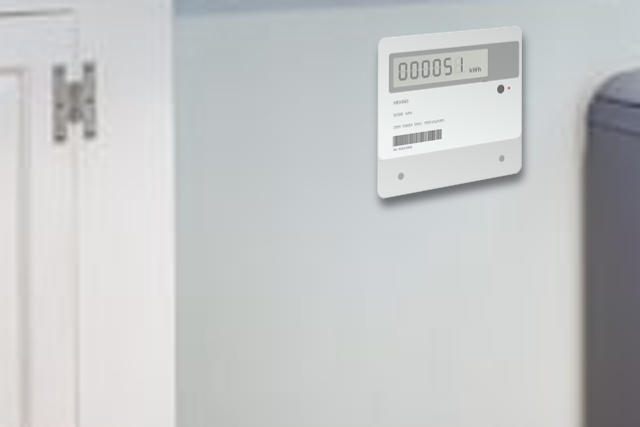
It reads value=51 unit=kWh
